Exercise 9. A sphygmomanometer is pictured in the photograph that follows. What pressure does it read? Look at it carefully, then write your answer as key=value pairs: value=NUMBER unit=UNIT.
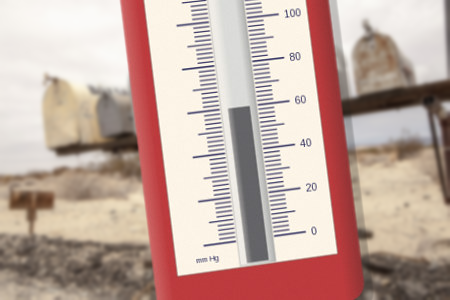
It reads value=60 unit=mmHg
